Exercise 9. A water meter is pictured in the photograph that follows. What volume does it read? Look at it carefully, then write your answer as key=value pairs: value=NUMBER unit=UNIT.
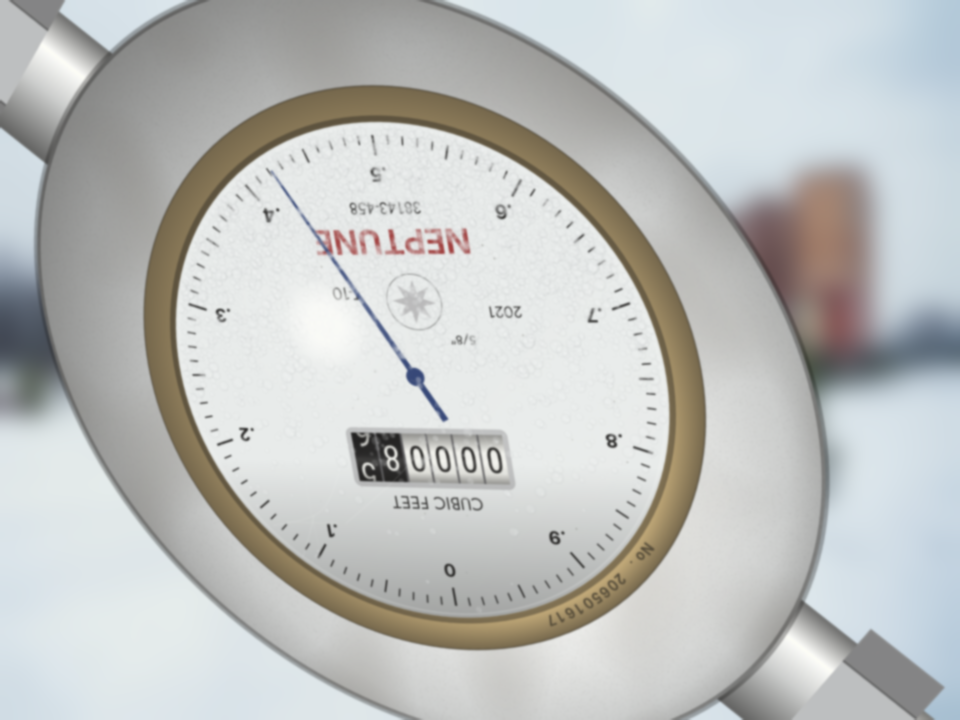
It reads value=85.42 unit=ft³
